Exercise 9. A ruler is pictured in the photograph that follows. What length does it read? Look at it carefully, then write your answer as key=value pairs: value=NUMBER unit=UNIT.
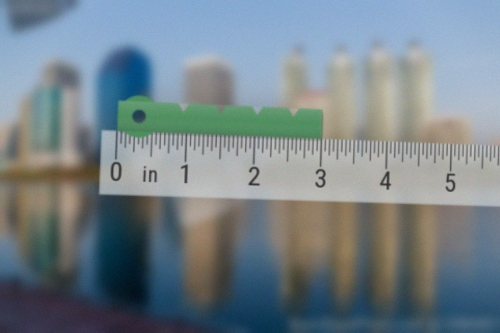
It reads value=3 unit=in
